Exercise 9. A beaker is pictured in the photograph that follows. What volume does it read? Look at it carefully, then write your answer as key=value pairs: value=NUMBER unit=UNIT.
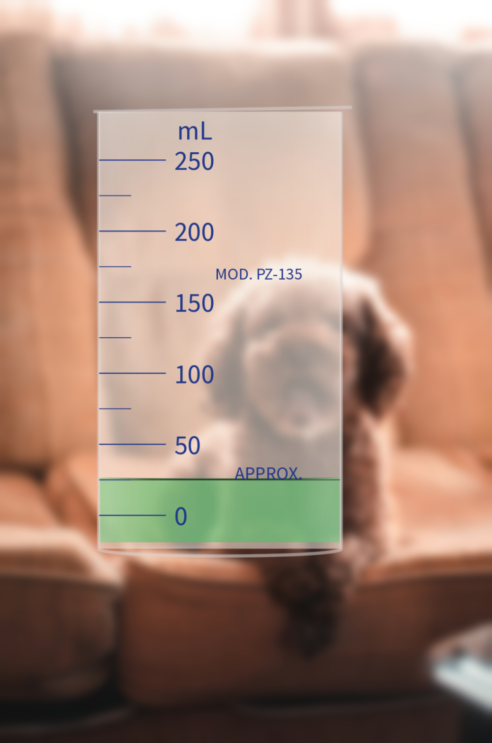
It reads value=25 unit=mL
